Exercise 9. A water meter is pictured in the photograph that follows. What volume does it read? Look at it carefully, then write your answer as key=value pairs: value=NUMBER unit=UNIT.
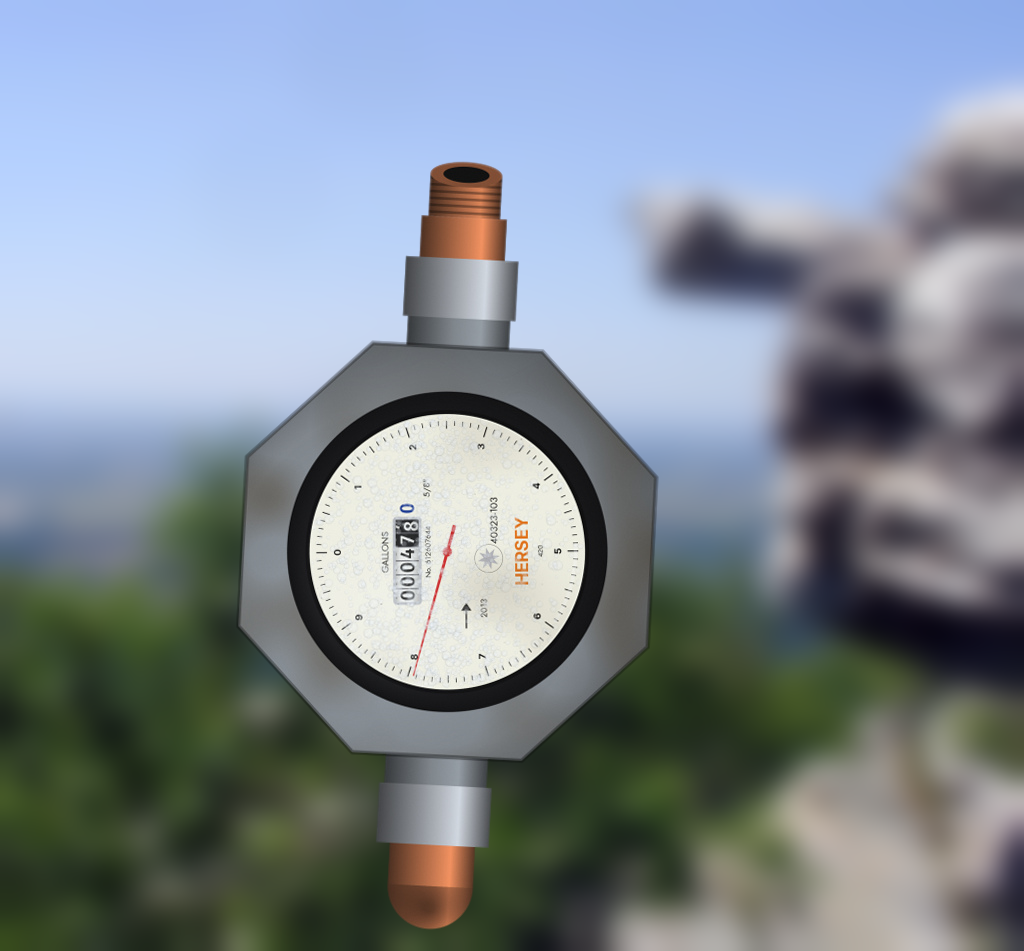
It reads value=4777.9 unit=gal
